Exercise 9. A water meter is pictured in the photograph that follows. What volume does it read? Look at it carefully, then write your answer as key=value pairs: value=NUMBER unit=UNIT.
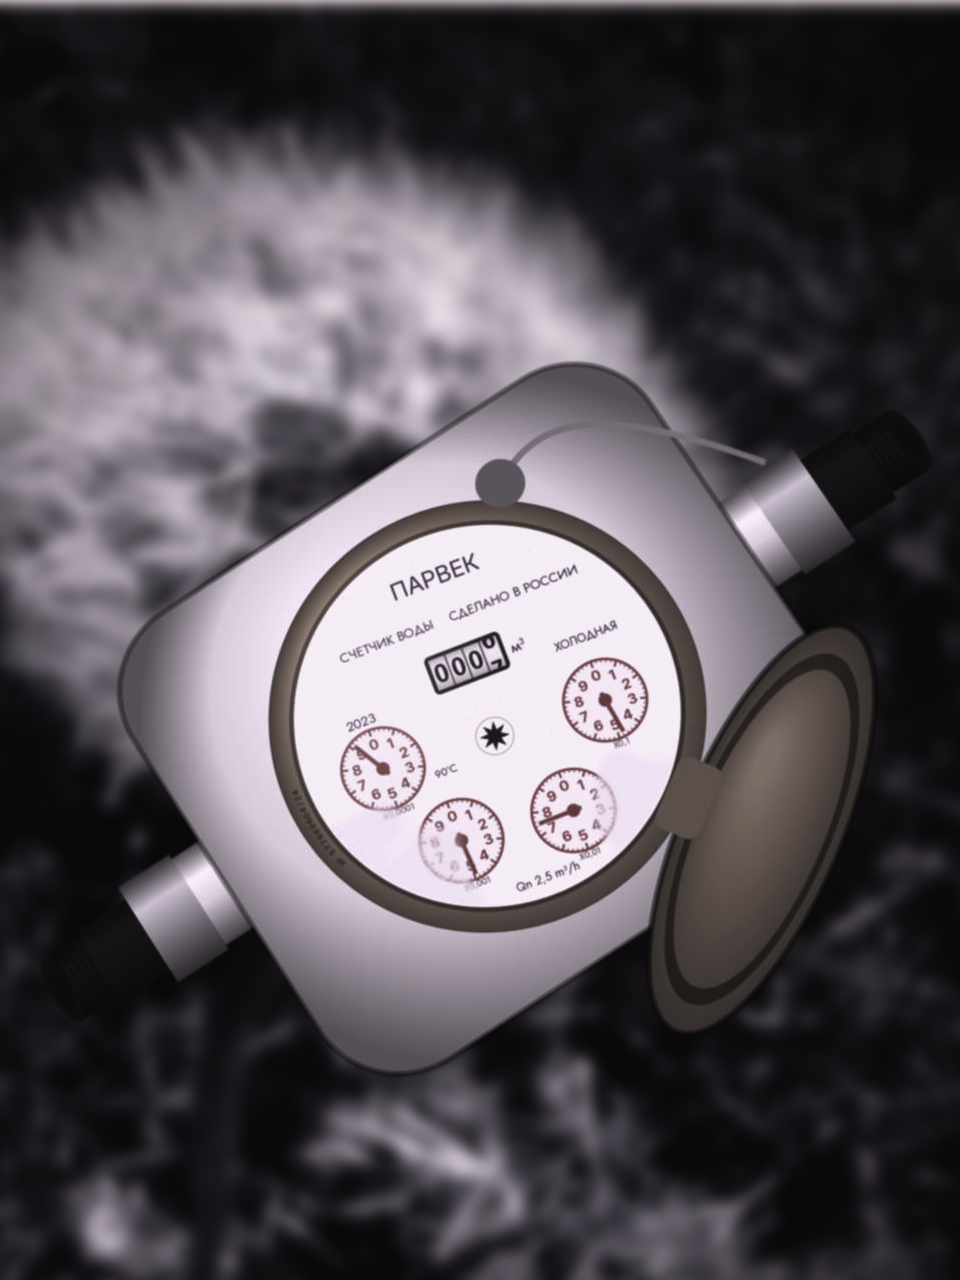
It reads value=6.4749 unit=m³
